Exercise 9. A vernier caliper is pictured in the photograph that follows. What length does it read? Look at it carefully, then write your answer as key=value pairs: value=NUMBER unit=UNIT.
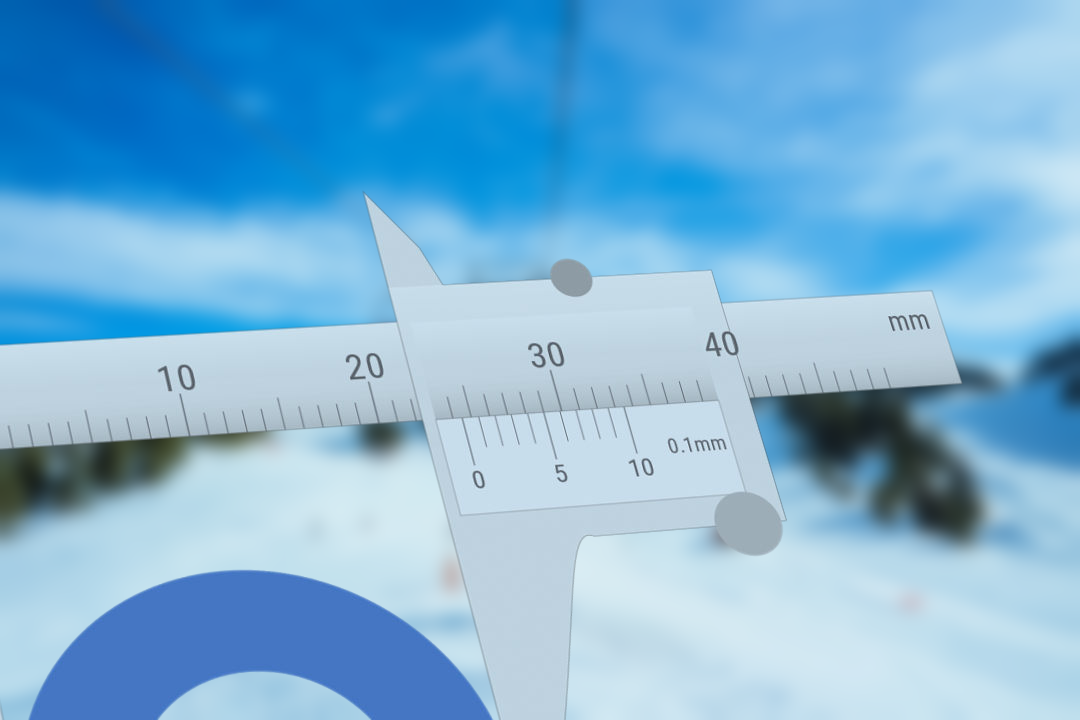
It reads value=24.5 unit=mm
